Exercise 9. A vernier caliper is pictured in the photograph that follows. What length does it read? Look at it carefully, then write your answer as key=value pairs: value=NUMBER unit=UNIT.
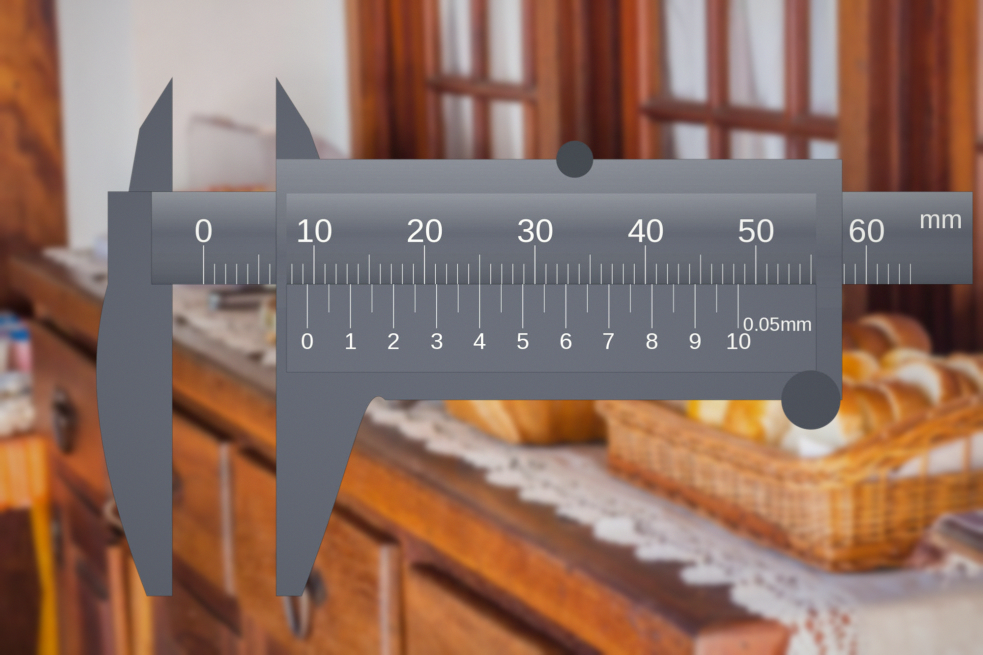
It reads value=9.4 unit=mm
